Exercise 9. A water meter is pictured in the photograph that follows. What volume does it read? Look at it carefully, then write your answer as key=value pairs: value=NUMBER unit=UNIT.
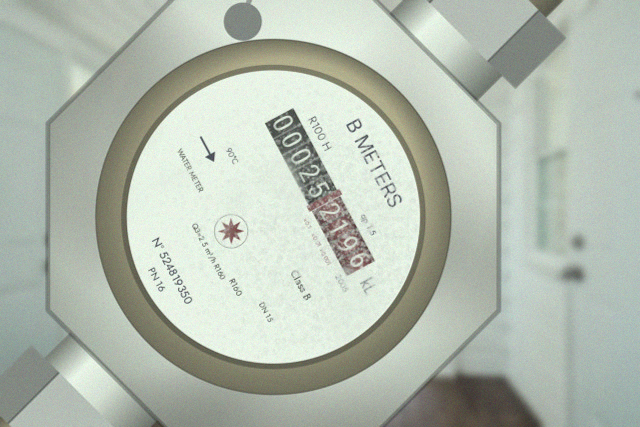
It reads value=25.2196 unit=kL
